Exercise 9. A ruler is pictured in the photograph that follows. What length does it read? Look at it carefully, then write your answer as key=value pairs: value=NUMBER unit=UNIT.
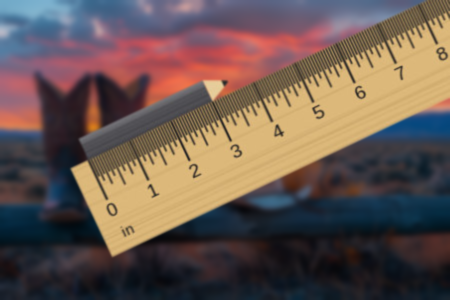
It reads value=3.5 unit=in
